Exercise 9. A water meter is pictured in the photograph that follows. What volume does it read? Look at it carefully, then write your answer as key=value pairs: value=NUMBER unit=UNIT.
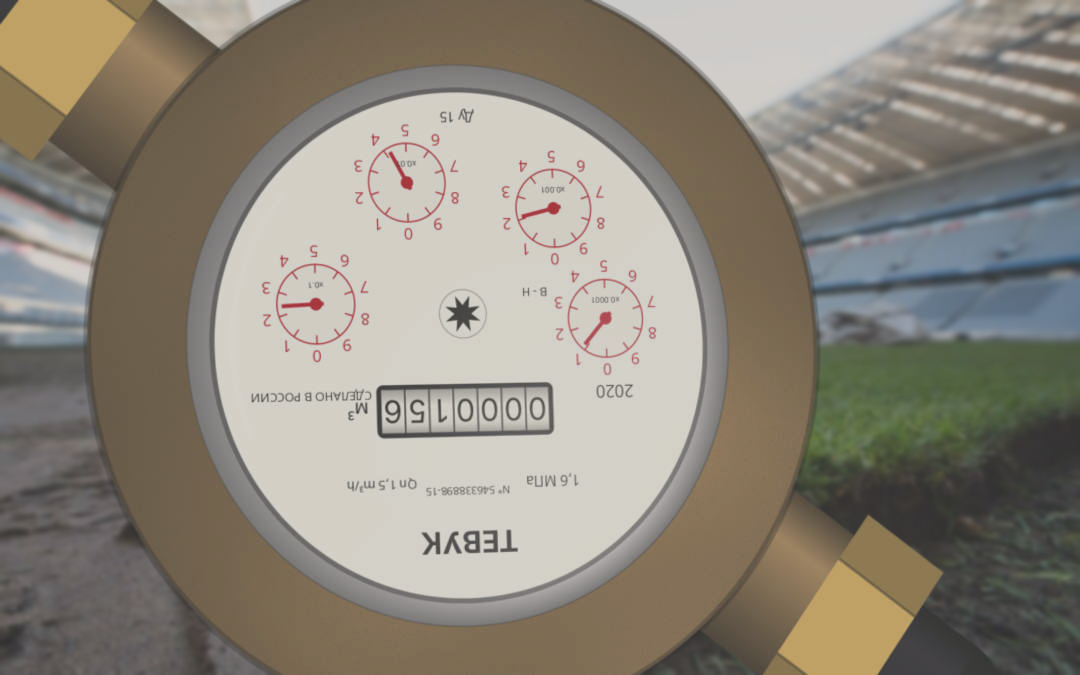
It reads value=156.2421 unit=m³
